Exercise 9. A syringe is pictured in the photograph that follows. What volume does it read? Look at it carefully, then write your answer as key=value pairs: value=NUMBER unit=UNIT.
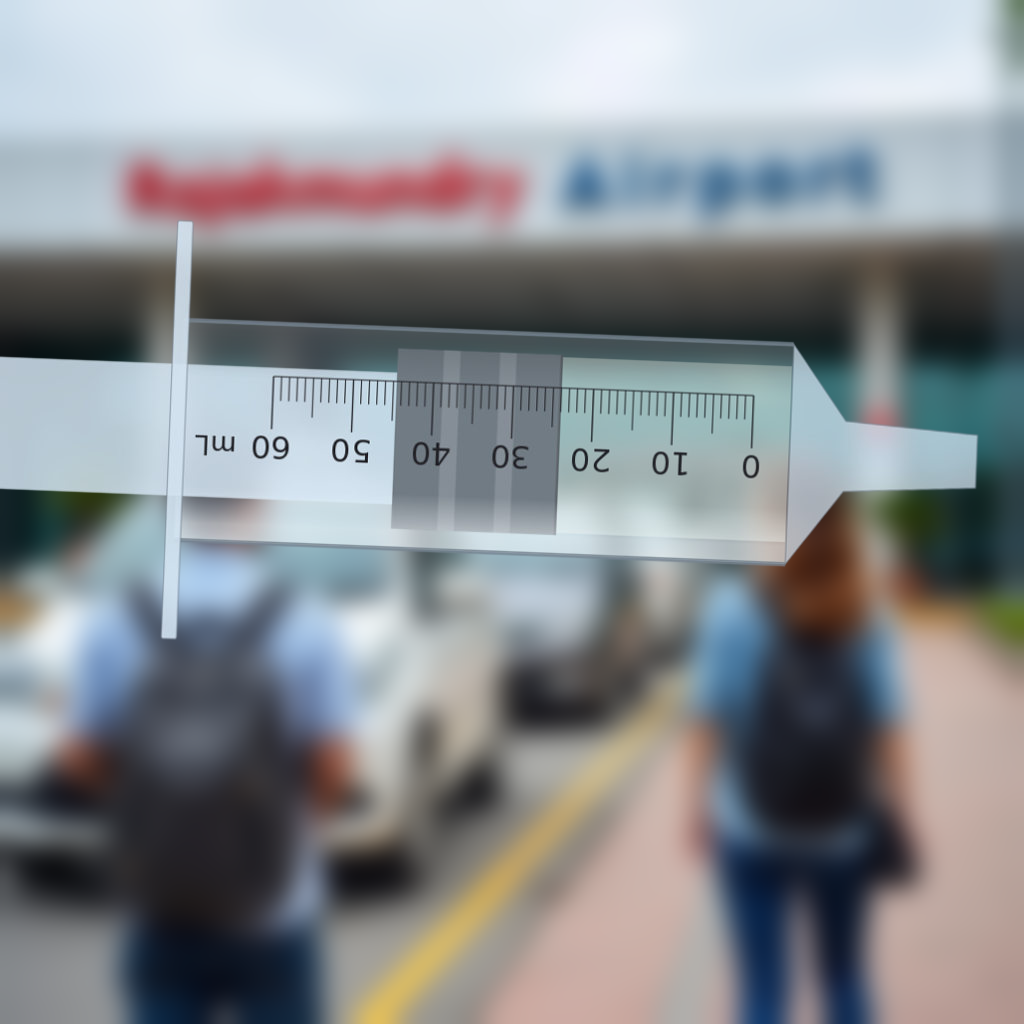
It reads value=24 unit=mL
